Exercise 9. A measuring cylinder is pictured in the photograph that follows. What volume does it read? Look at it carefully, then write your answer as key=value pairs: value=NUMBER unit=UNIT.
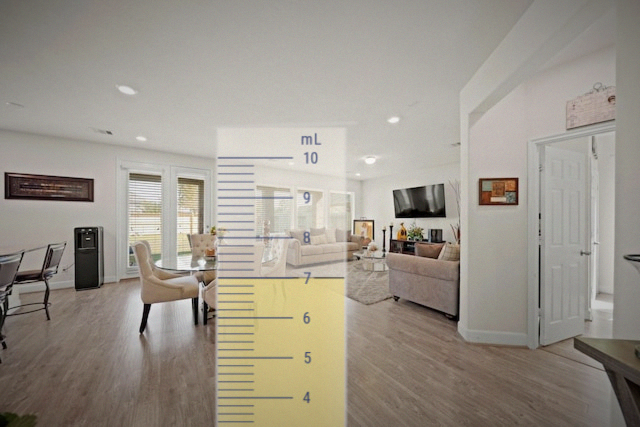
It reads value=7 unit=mL
